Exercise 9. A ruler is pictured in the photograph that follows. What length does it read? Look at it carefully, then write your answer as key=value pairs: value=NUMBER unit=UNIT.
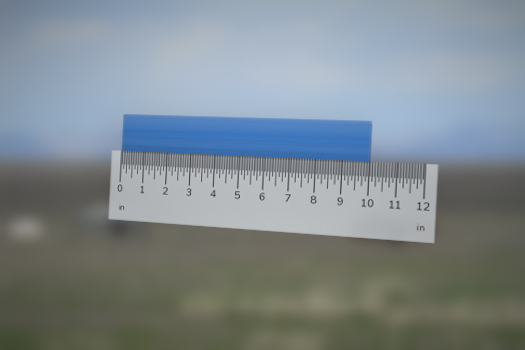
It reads value=10 unit=in
